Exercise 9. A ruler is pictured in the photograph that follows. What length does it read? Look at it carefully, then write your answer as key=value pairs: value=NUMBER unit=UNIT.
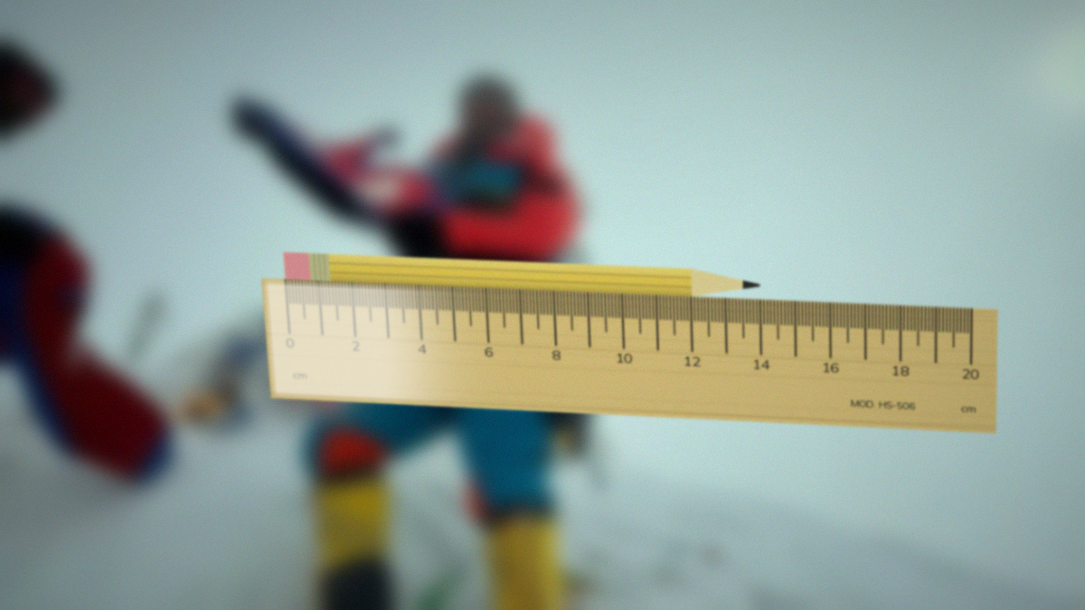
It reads value=14 unit=cm
